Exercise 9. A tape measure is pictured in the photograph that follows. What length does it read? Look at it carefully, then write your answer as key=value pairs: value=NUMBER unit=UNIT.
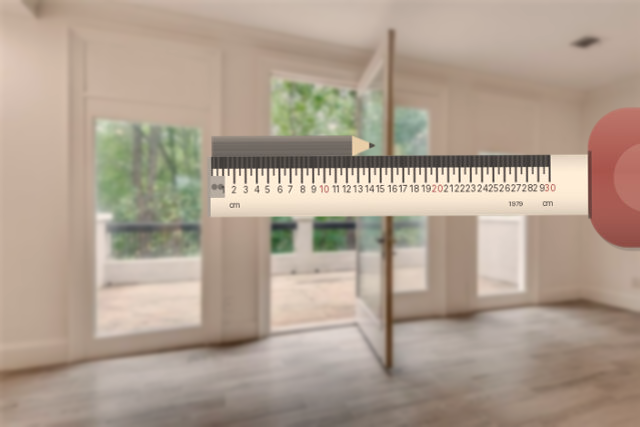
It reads value=14.5 unit=cm
